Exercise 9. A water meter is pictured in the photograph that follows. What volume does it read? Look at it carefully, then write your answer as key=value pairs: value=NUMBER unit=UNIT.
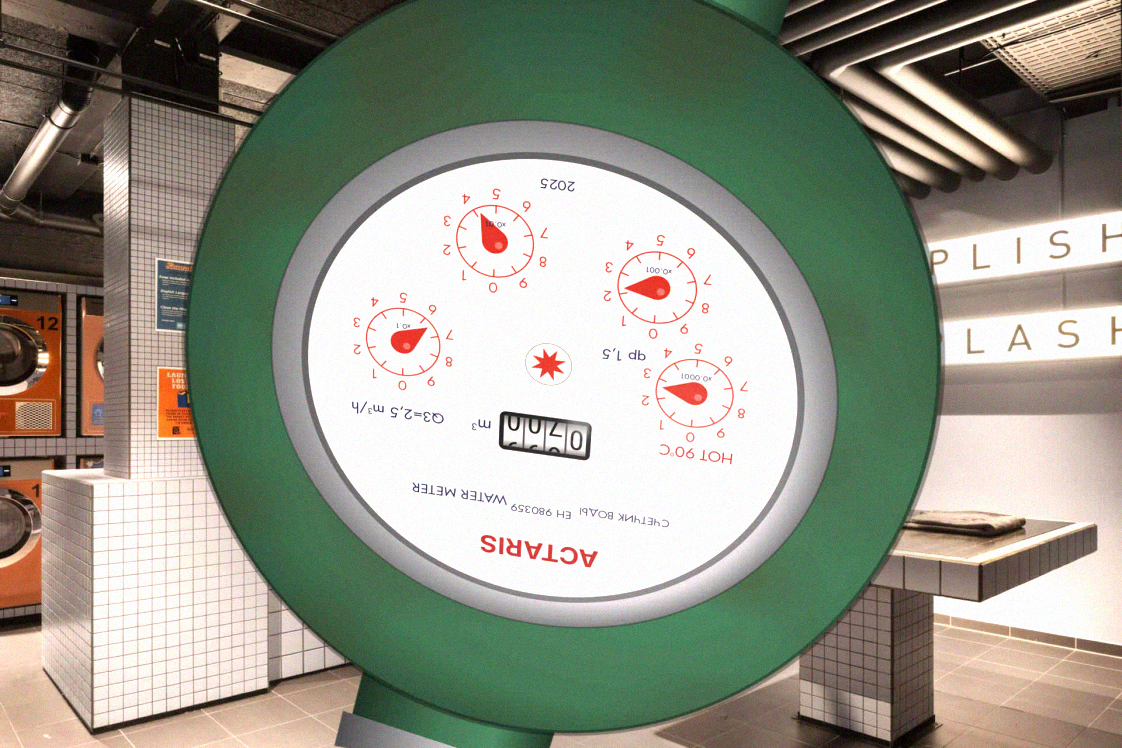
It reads value=699.6422 unit=m³
